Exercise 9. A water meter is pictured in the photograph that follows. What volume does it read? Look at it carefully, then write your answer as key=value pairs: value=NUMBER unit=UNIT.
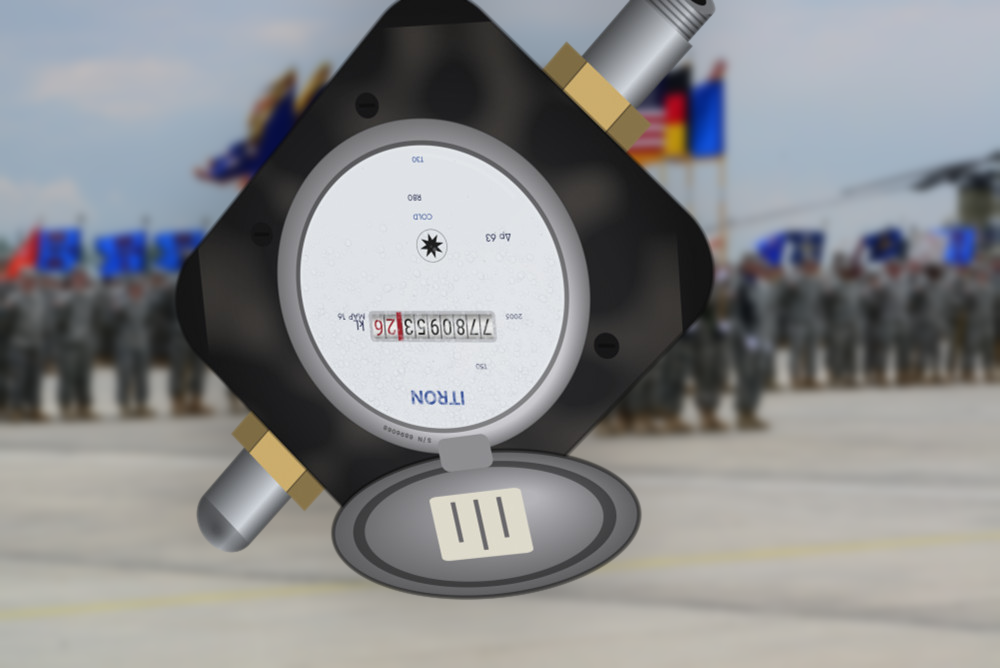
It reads value=7780953.26 unit=kL
